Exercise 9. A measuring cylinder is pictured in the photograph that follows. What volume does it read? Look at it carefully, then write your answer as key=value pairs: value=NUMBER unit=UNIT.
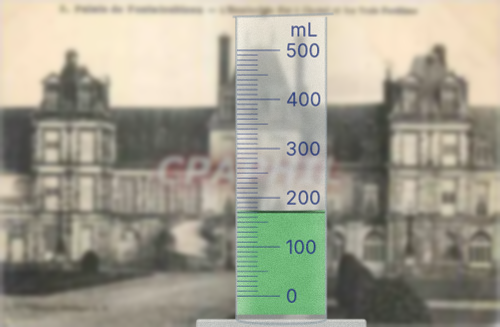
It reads value=170 unit=mL
